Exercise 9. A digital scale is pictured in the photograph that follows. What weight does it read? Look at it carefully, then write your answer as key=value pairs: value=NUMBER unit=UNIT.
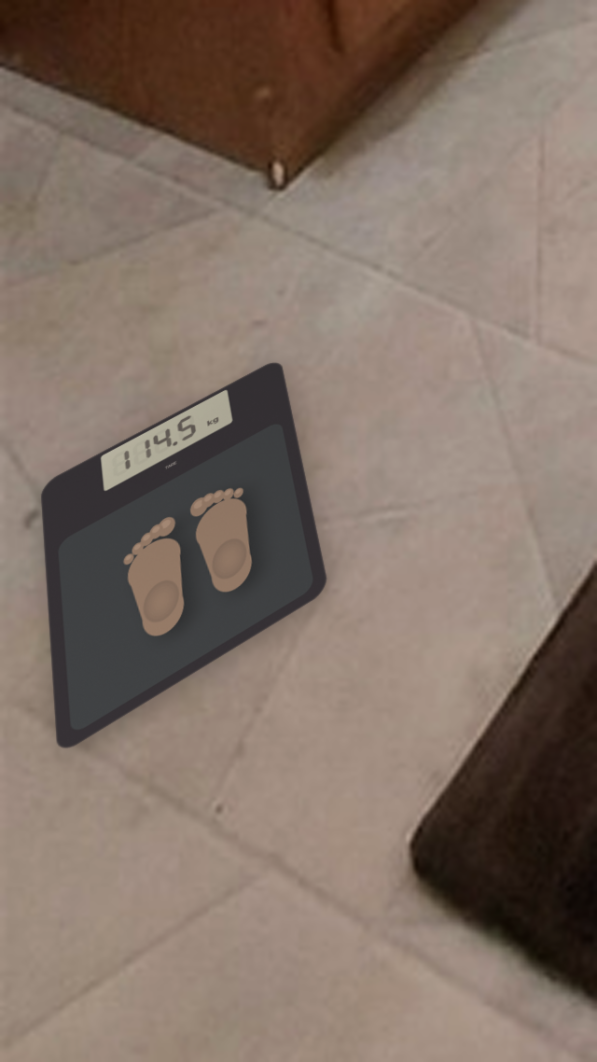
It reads value=114.5 unit=kg
